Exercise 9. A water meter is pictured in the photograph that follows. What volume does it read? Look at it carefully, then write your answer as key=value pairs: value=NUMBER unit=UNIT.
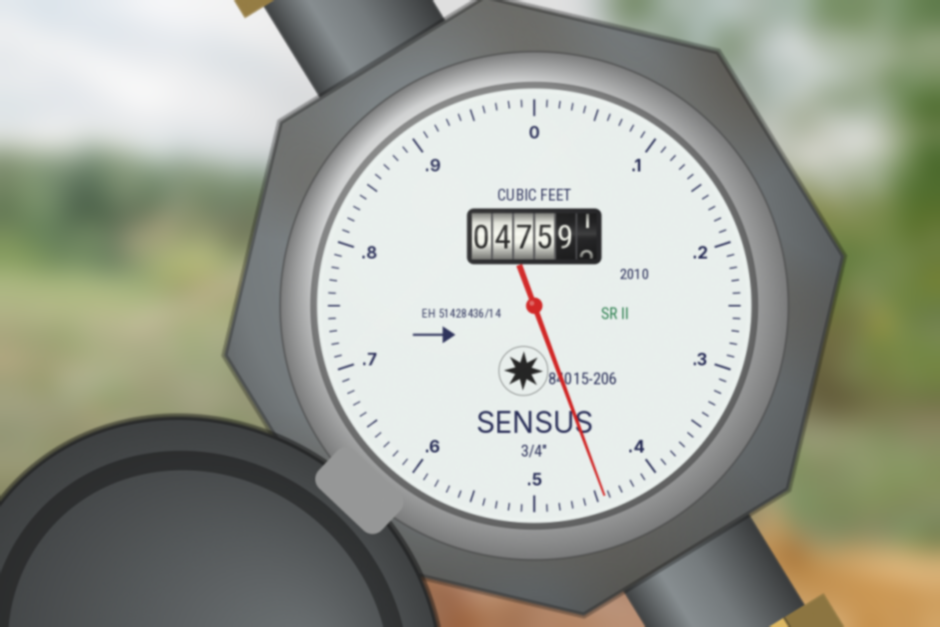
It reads value=47591.44 unit=ft³
